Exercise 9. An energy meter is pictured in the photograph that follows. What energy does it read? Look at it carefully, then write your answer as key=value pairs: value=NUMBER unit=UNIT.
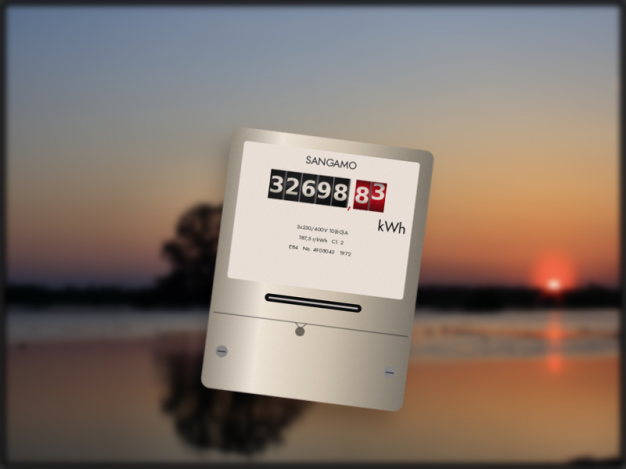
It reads value=32698.83 unit=kWh
